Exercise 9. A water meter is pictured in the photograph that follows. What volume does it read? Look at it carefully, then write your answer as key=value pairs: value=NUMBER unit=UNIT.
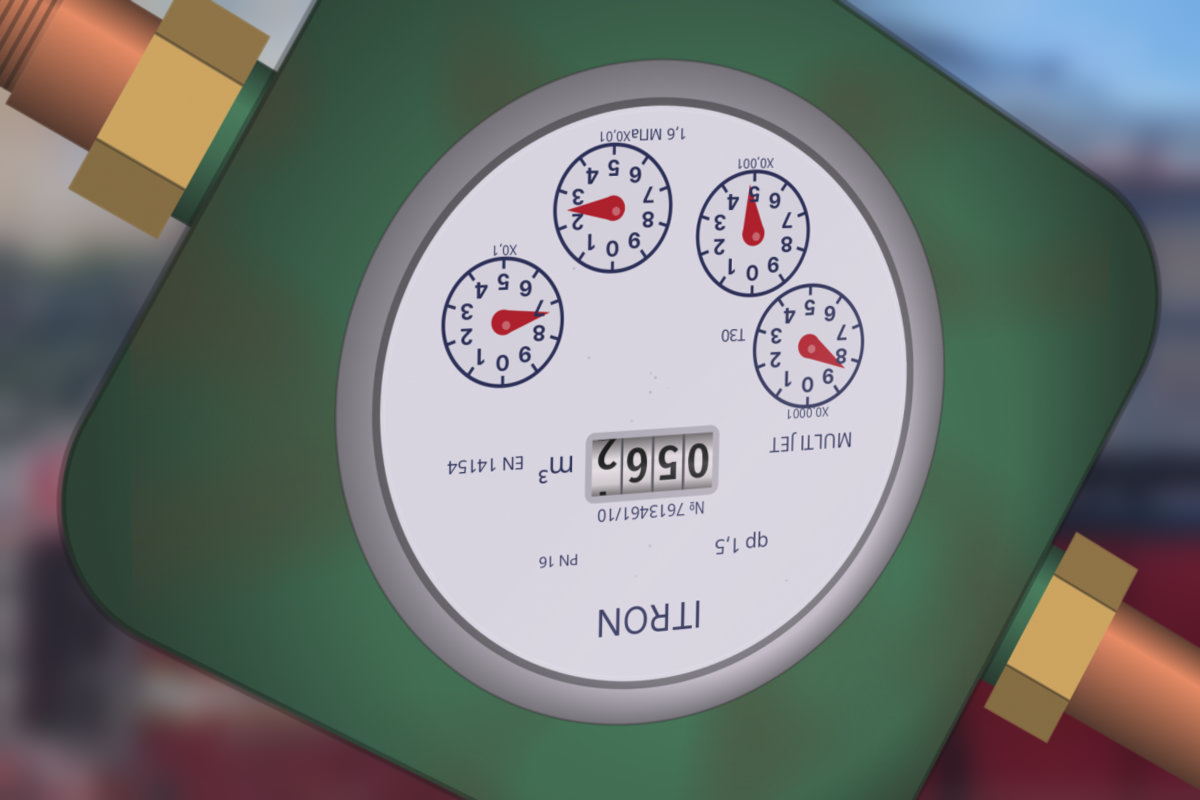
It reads value=561.7248 unit=m³
